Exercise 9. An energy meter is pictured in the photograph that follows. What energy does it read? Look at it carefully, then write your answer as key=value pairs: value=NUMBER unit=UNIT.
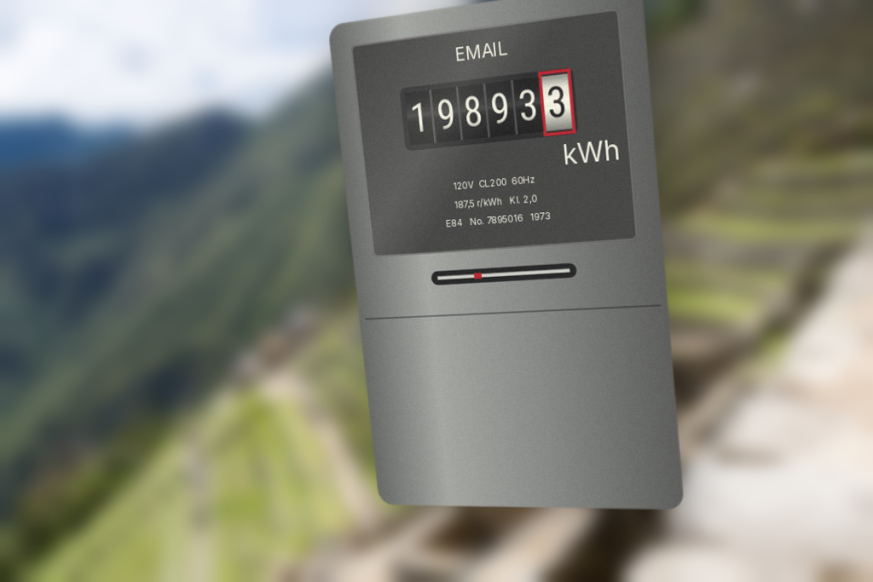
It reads value=19893.3 unit=kWh
